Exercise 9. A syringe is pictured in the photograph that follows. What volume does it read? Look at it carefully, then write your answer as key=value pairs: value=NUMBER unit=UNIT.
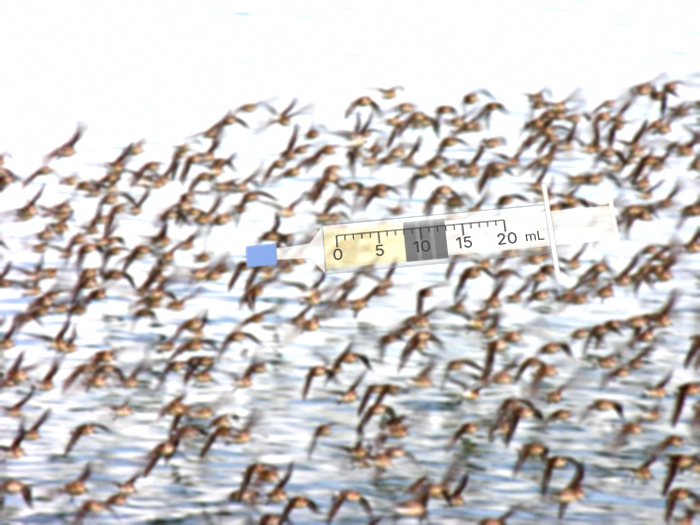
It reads value=8 unit=mL
